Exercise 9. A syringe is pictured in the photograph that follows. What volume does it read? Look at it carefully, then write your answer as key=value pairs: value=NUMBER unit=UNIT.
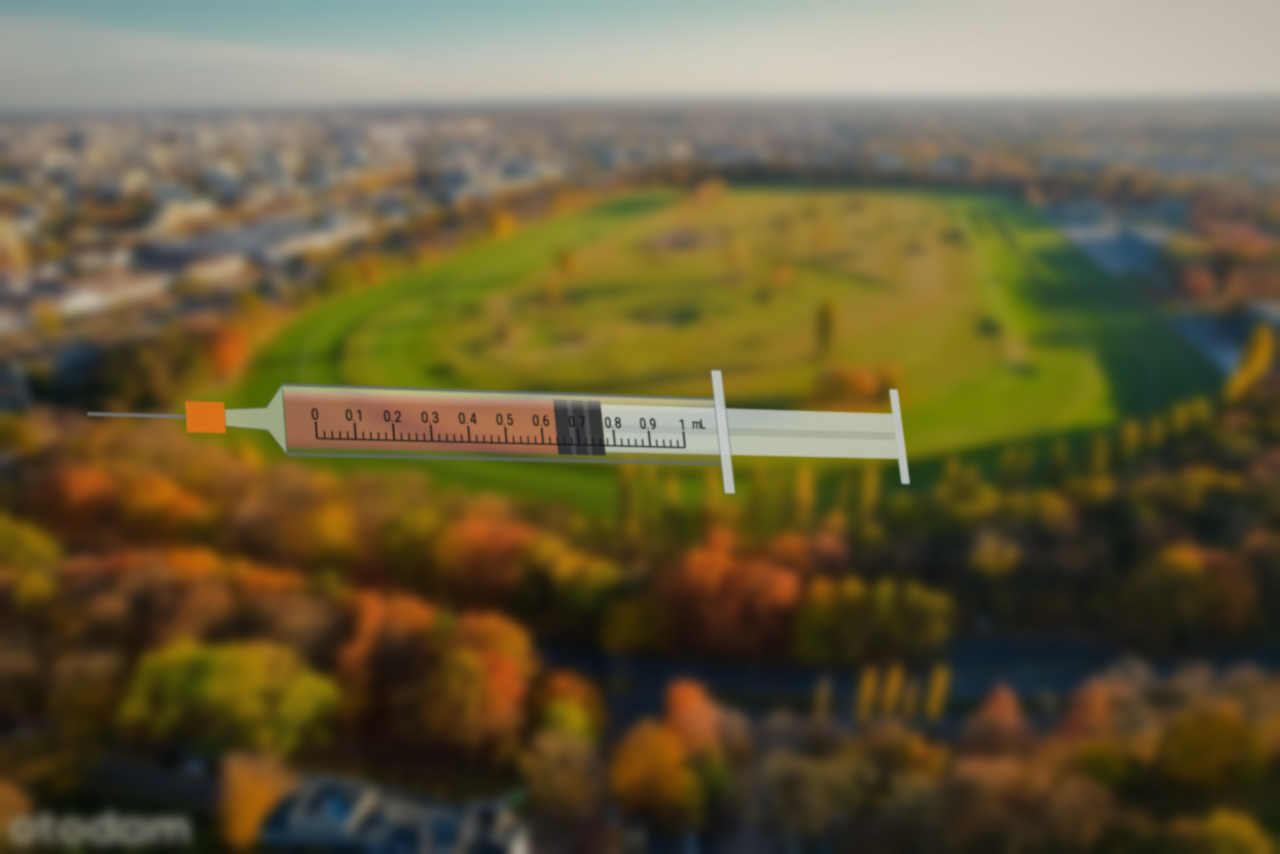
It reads value=0.64 unit=mL
